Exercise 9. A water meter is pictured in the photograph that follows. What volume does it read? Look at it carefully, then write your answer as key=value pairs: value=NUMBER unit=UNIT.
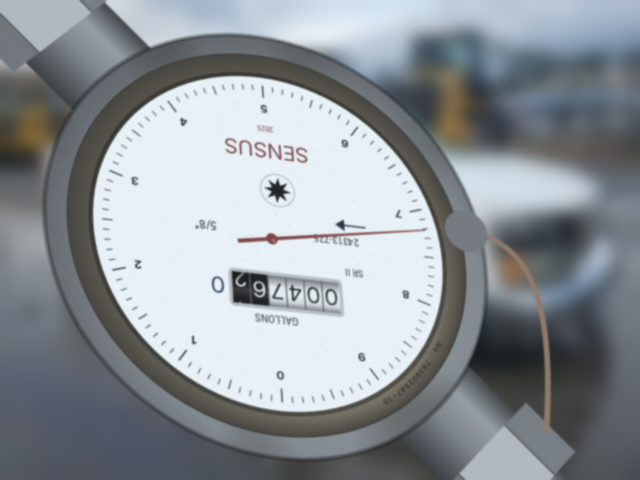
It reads value=47617.2 unit=gal
